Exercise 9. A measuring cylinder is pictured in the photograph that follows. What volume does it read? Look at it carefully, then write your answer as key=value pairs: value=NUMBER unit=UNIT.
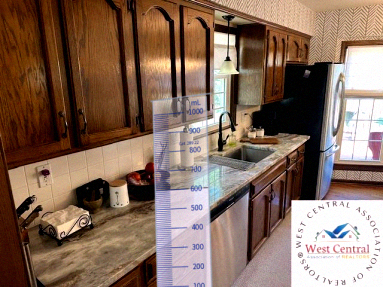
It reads value=600 unit=mL
